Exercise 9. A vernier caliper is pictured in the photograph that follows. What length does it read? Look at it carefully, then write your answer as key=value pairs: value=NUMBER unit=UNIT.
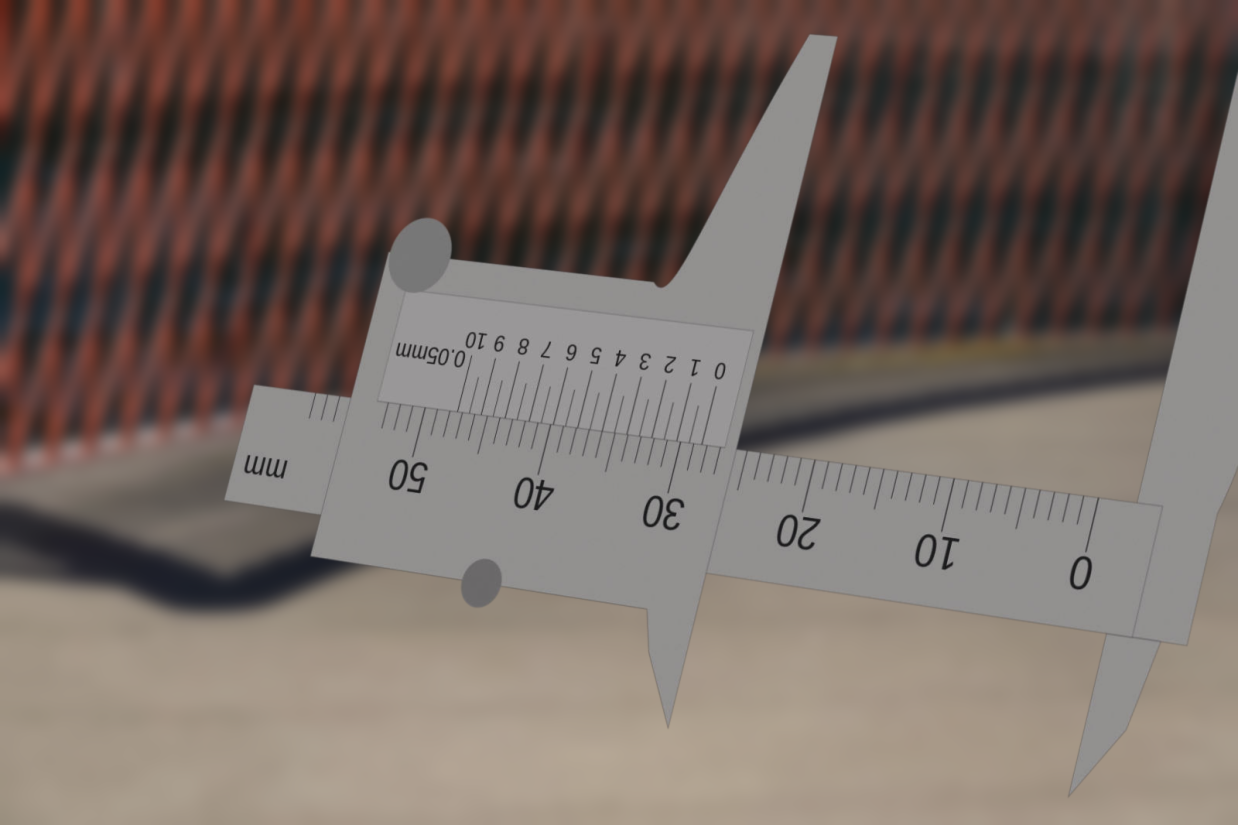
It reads value=28.4 unit=mm
